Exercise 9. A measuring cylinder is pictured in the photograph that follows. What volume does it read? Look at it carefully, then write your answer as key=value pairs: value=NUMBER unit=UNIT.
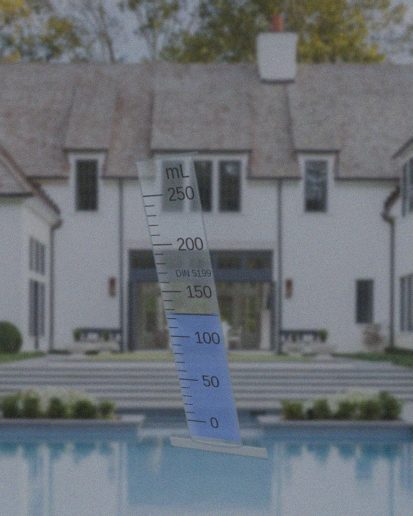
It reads value=125 unit=mL
